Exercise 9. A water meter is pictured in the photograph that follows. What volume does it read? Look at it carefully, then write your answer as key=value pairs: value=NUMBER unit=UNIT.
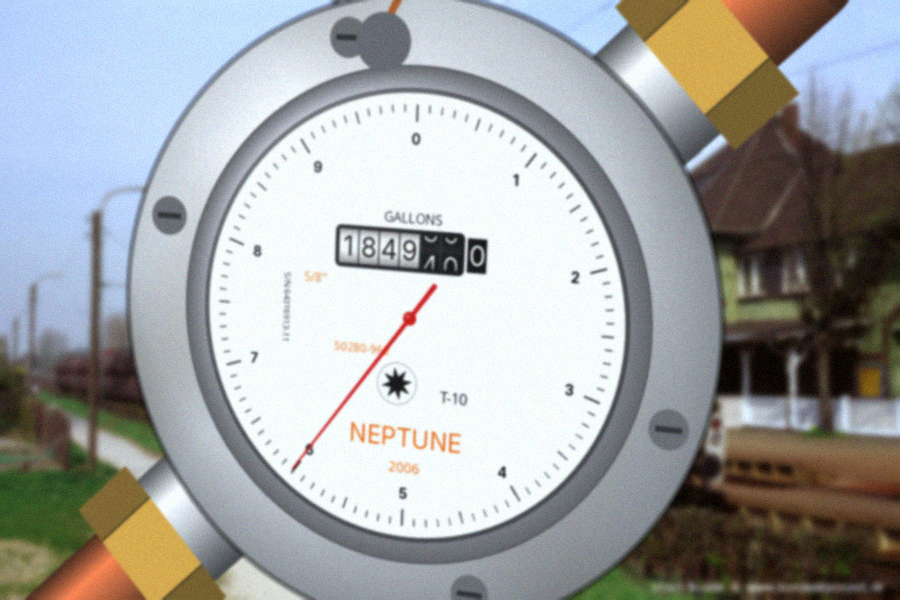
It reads value=1849396.0 unit=gal
